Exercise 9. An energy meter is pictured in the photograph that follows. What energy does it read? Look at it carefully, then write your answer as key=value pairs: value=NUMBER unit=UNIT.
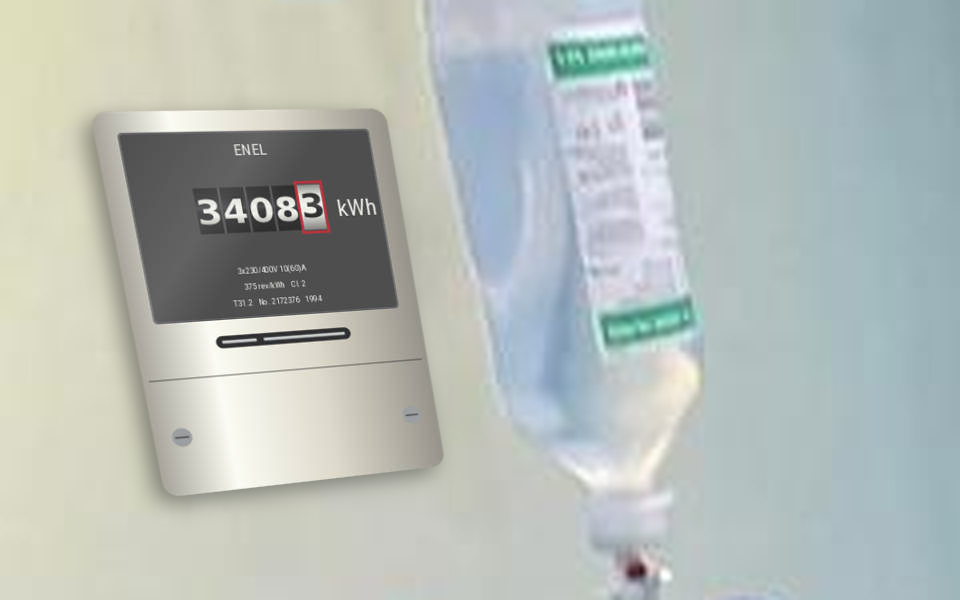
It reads value=3408.3 unit=kWh
